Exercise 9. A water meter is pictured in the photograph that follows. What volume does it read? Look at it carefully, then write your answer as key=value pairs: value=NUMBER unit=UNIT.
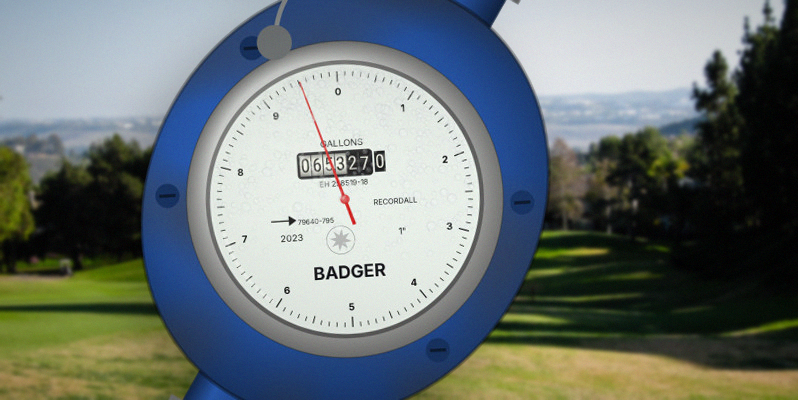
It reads value=653269.5 unit=gal
